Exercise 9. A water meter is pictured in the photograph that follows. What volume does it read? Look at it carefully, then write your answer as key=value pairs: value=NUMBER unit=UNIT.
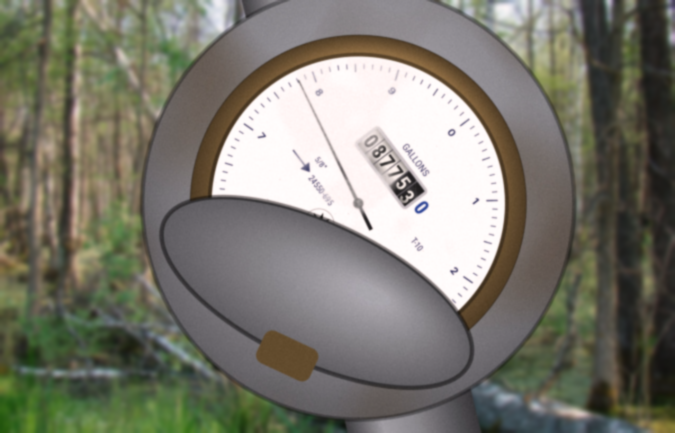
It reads value=877527.8 unit=gal
